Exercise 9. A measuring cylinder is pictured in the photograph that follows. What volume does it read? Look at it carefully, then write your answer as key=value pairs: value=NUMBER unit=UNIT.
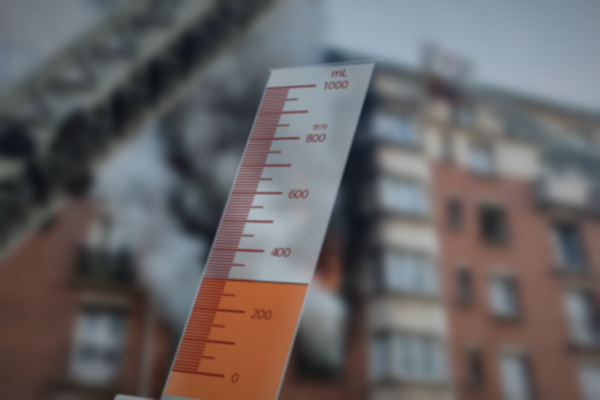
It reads value=300 unit=mL
